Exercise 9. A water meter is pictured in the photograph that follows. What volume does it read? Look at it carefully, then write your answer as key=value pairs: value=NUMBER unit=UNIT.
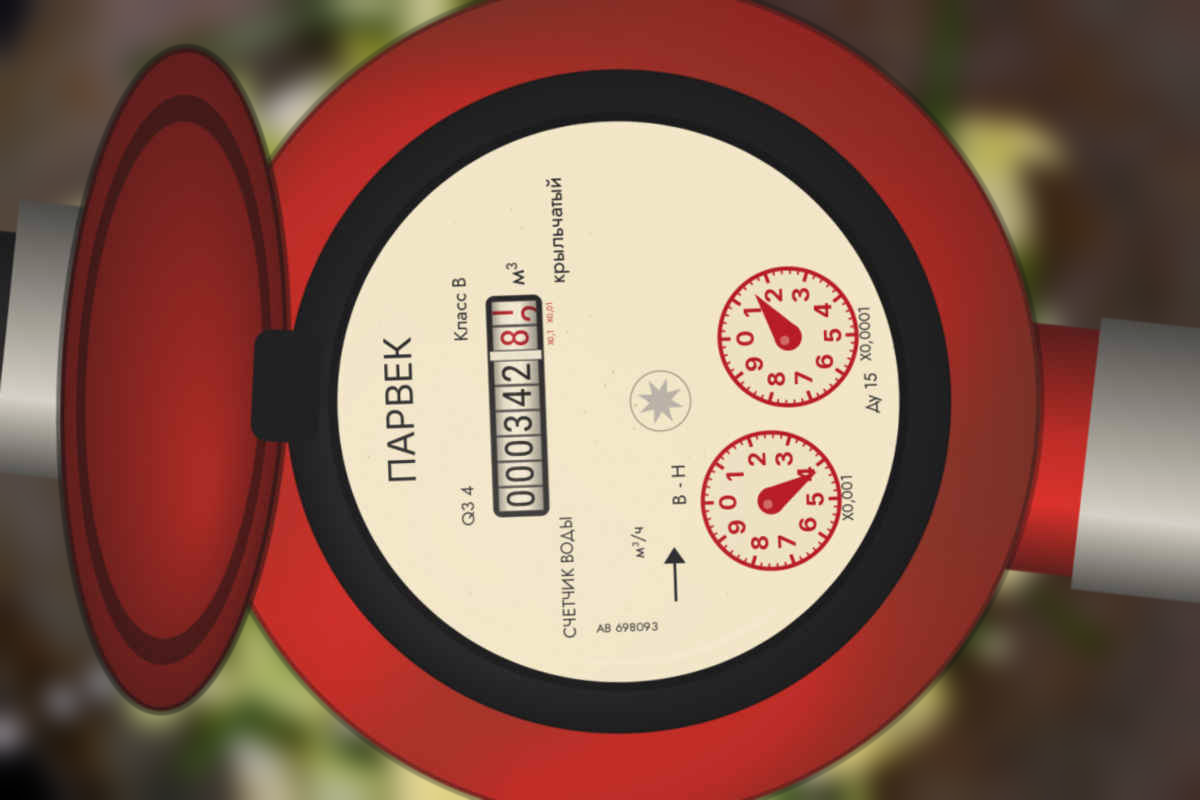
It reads value=342.8141 unit=m³
